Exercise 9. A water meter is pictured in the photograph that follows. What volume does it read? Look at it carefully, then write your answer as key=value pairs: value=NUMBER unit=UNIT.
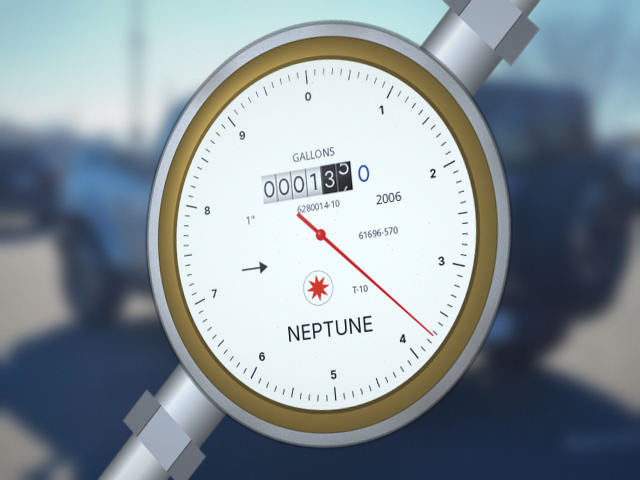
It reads value=1353.7 unit=gal
